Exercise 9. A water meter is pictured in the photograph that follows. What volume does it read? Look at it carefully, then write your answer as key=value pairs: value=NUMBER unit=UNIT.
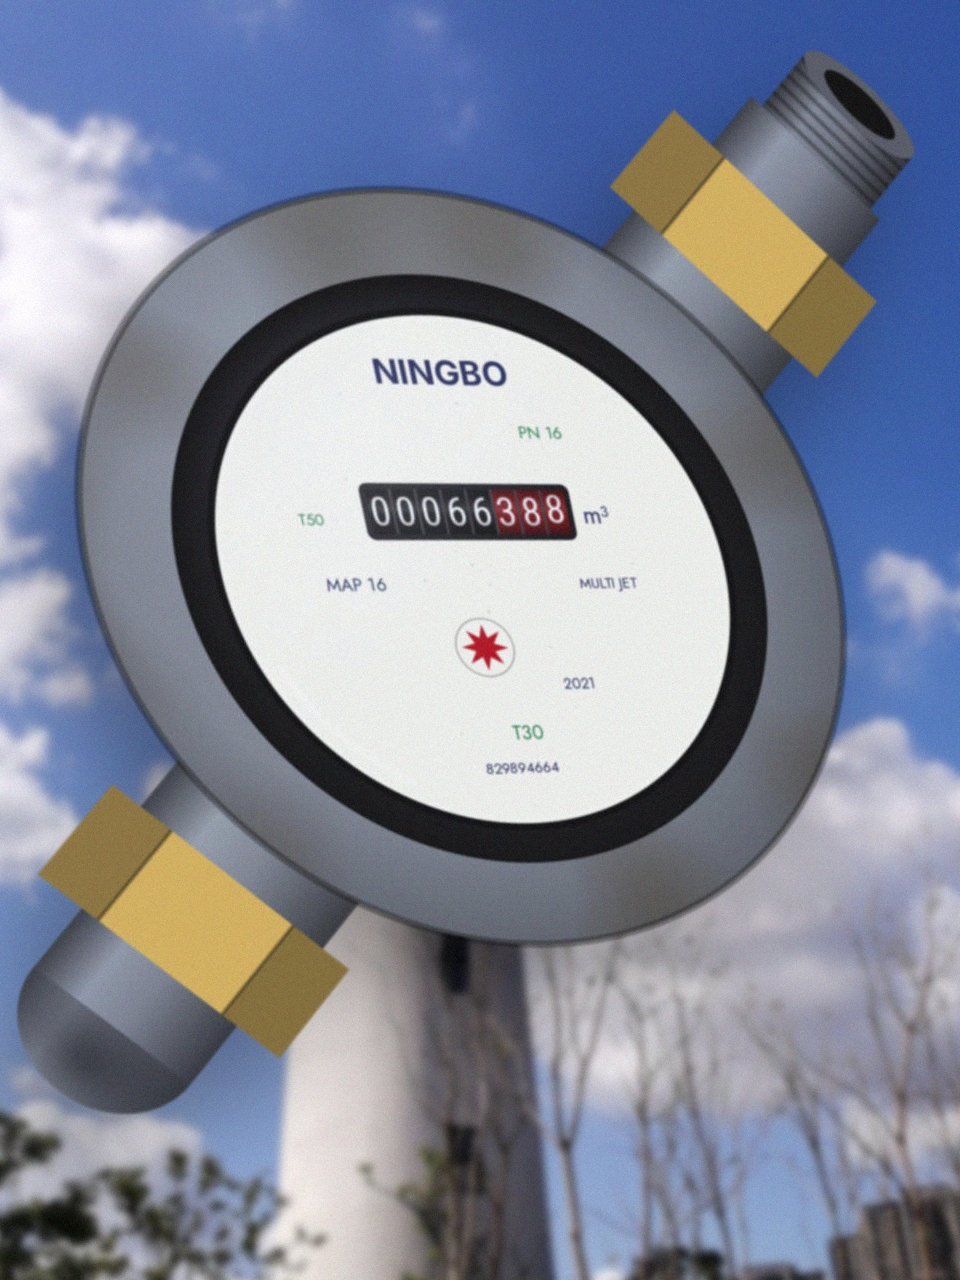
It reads value=66.388 unit=m³
